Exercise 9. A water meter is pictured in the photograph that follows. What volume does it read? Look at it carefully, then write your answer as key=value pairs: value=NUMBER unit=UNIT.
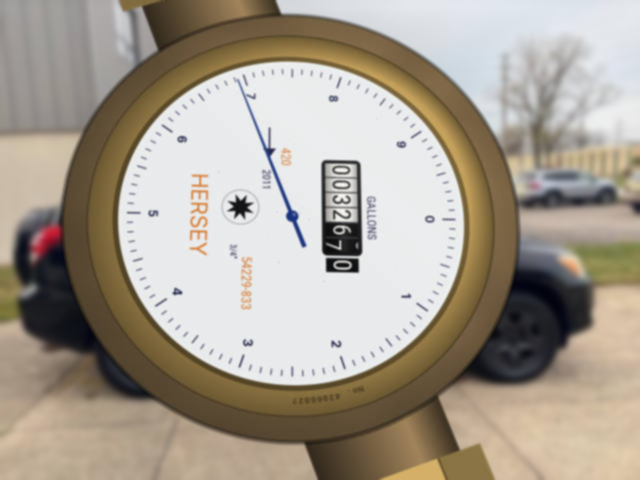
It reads value=32666.9 unit=gal
